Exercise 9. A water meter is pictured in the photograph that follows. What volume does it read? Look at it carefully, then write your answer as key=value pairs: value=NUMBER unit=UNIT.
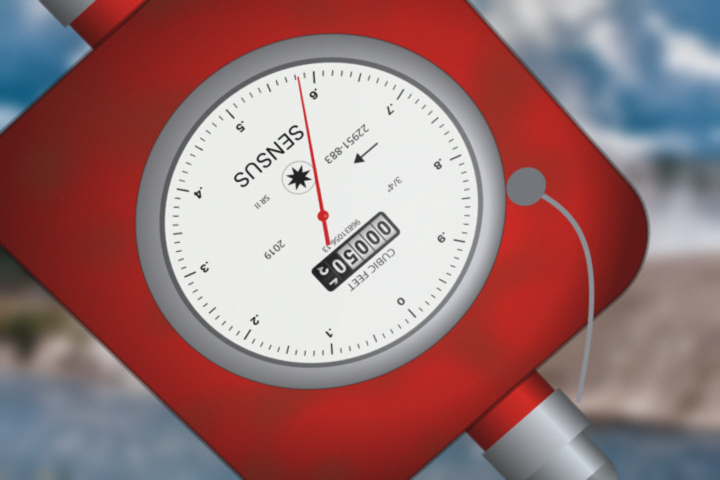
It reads value=502.58 unit=ft³
